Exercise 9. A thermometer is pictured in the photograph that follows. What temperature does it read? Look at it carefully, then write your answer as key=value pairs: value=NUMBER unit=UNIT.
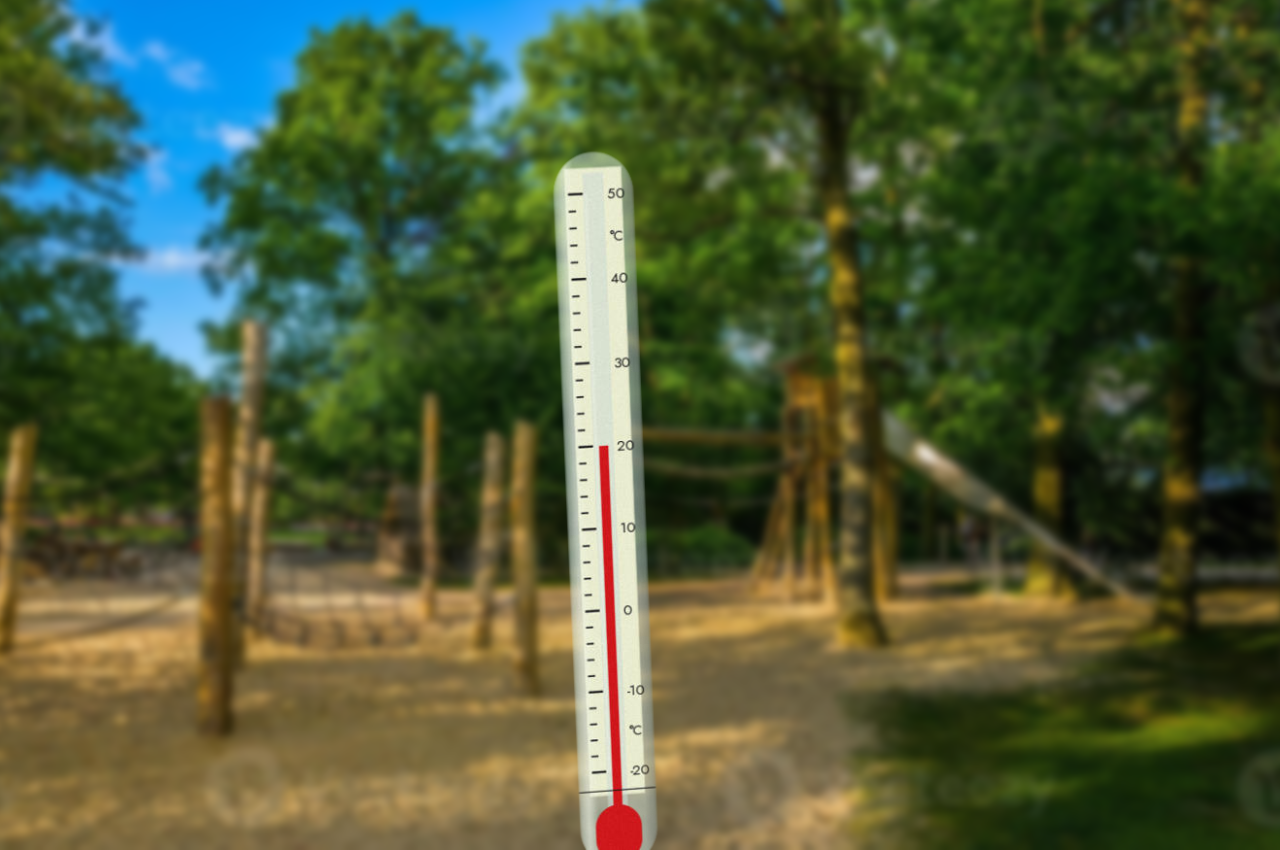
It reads value=20 unit=°C
